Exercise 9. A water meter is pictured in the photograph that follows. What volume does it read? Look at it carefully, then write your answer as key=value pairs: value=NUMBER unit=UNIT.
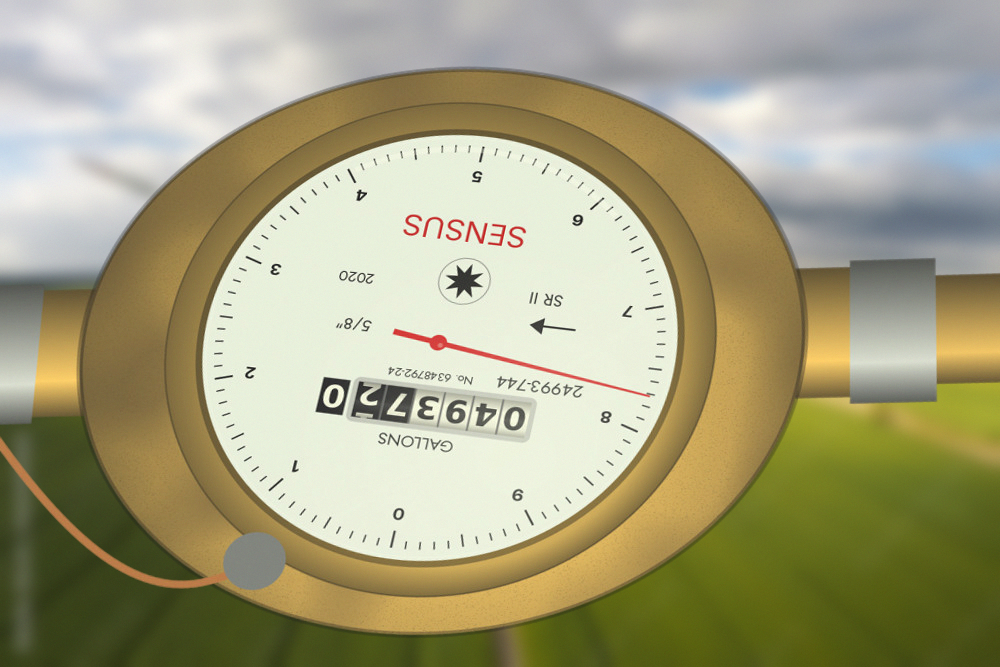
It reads value=493717.7 unit=gal
